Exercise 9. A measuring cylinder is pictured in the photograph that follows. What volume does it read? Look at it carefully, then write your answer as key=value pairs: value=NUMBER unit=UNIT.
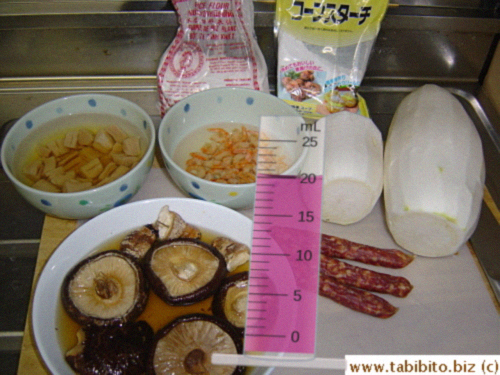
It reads value=20 unit=mL
